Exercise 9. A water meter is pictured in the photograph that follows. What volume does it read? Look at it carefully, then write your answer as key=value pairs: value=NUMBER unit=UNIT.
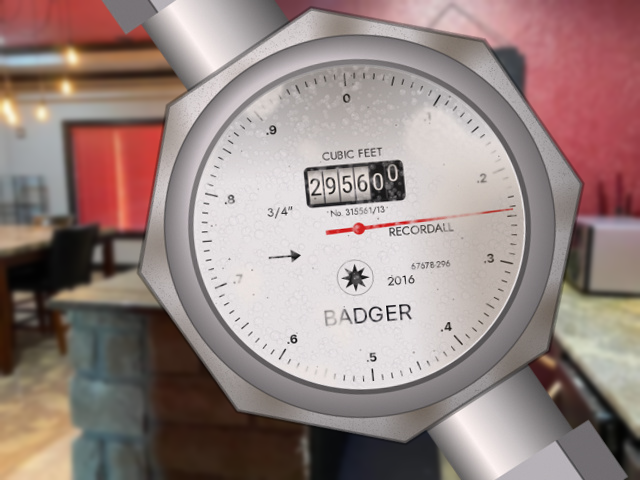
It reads value=295600.24 unit=ft³
